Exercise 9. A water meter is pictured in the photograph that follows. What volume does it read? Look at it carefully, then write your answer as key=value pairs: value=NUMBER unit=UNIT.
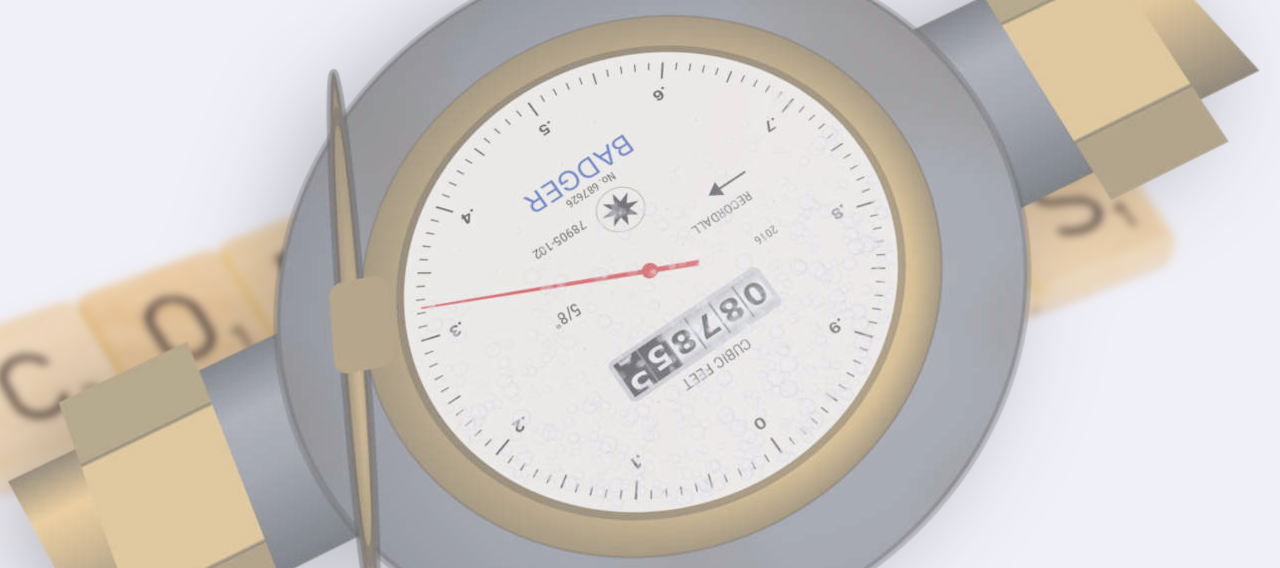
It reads value=87855.32 unit=ft³
